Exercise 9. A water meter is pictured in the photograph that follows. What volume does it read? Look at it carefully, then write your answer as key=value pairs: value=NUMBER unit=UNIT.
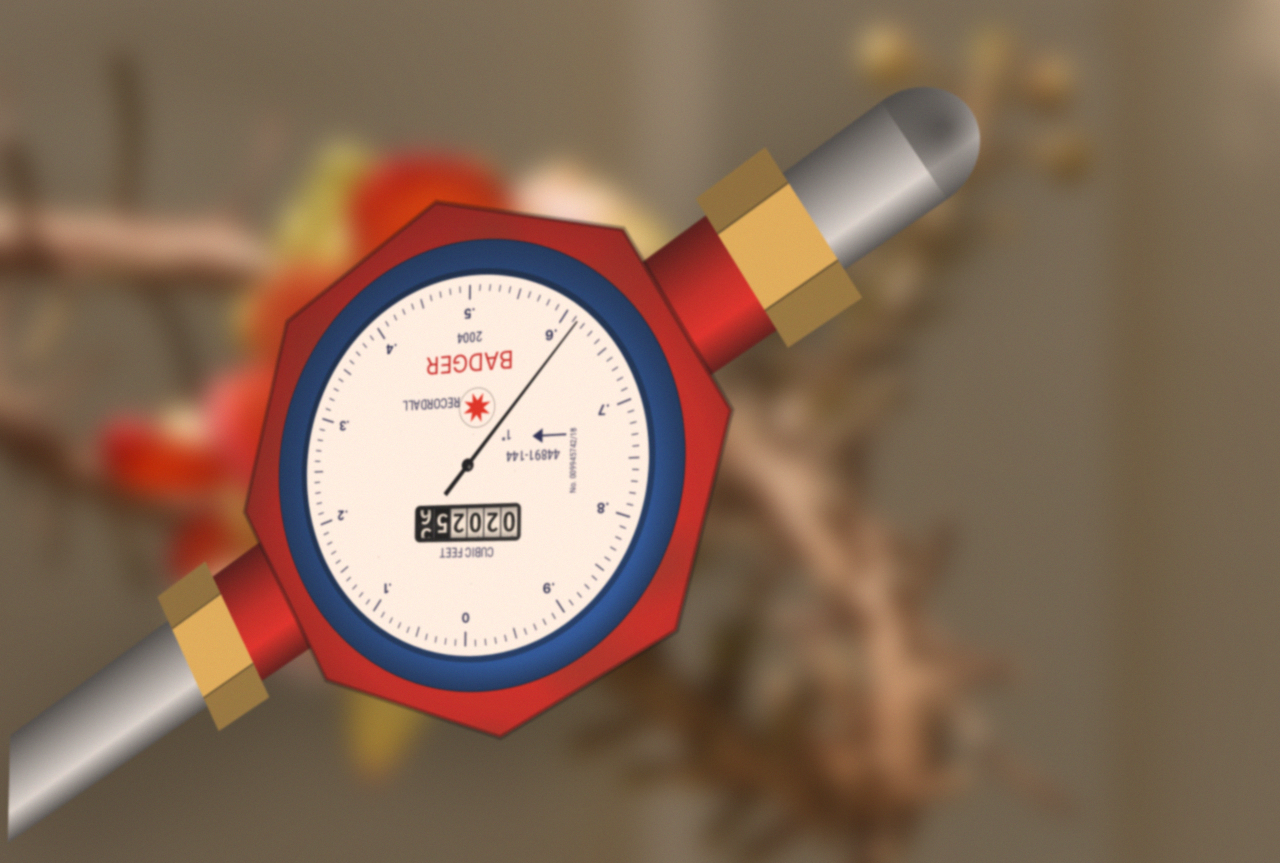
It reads value=20255.61 unit=ft³
